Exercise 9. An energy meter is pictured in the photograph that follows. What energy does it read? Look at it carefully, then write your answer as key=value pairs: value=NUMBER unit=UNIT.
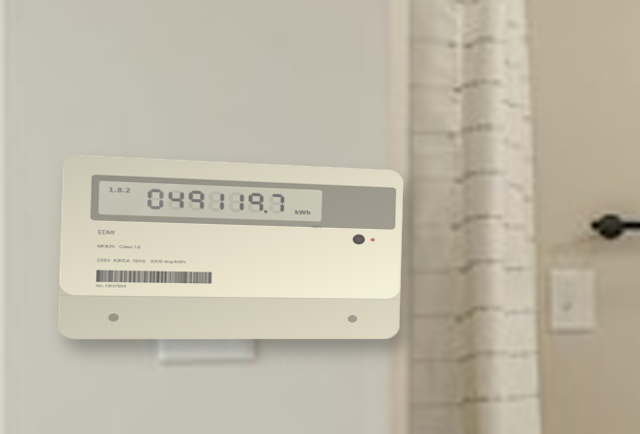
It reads value=49119.7 unit=kWh
